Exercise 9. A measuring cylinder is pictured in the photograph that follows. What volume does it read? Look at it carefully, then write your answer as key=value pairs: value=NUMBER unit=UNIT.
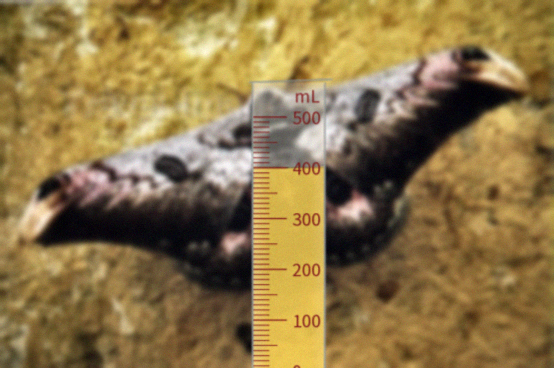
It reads value=400 unit=mL
